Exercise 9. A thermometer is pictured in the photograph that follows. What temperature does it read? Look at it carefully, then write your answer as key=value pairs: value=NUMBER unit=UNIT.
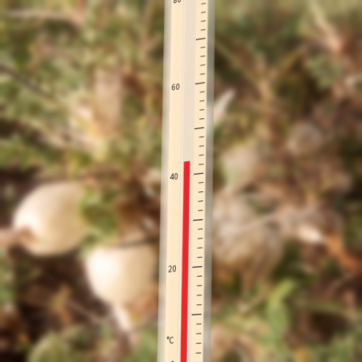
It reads value=43 unit=°C
